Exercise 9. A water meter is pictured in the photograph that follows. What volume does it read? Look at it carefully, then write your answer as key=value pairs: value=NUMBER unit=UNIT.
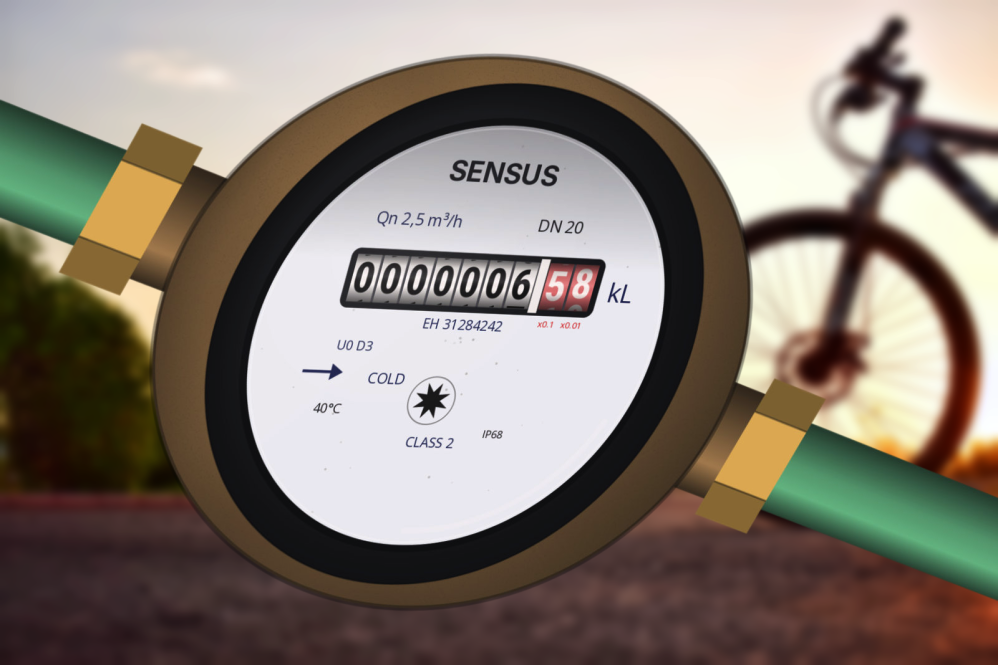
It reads value=6.58 unit=kL
